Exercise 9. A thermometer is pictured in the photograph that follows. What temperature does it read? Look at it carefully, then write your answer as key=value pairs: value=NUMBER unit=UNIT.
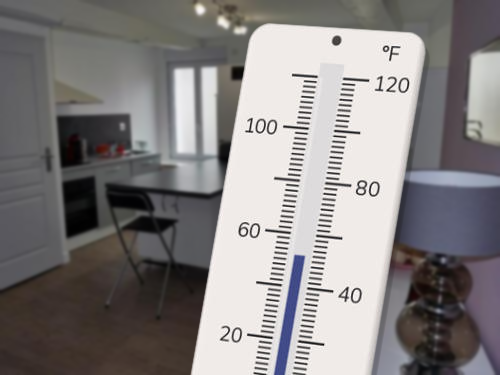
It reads value=52 unit=°F
